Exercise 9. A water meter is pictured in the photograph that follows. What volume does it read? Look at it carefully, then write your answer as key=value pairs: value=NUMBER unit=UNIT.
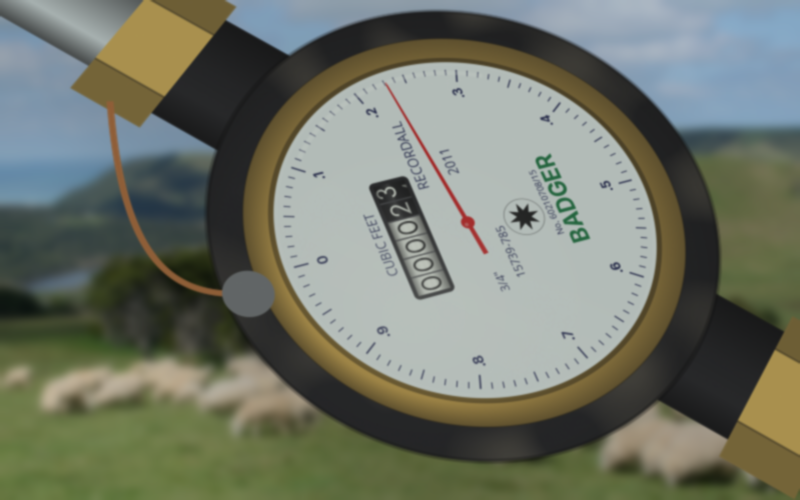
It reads value=23.23 unit=ft³
